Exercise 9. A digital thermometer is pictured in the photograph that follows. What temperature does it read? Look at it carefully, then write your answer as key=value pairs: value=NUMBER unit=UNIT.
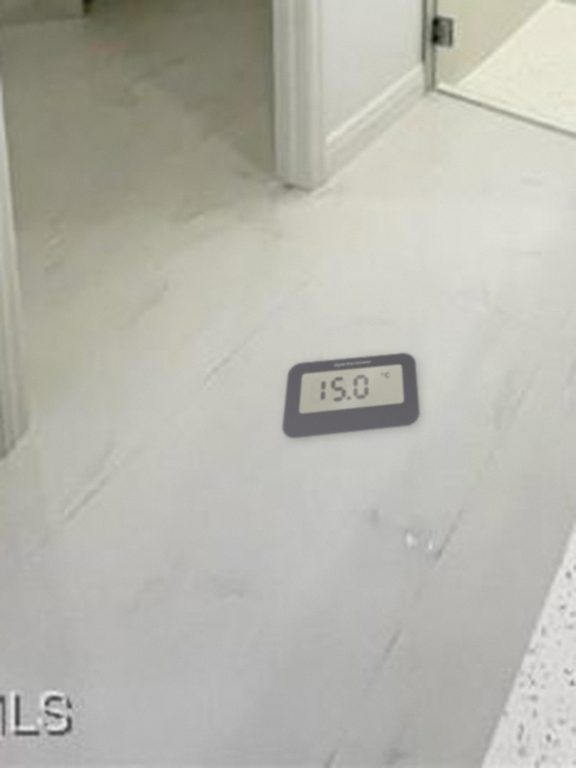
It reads value=15.0 unit=°C
